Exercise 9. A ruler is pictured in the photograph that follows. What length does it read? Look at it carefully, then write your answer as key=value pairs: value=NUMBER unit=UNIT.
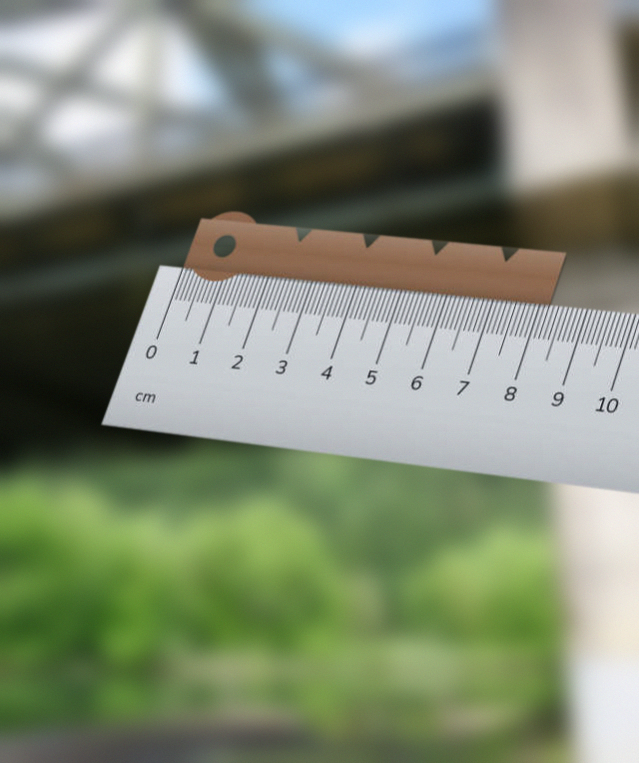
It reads value=8.2 unit=cm
